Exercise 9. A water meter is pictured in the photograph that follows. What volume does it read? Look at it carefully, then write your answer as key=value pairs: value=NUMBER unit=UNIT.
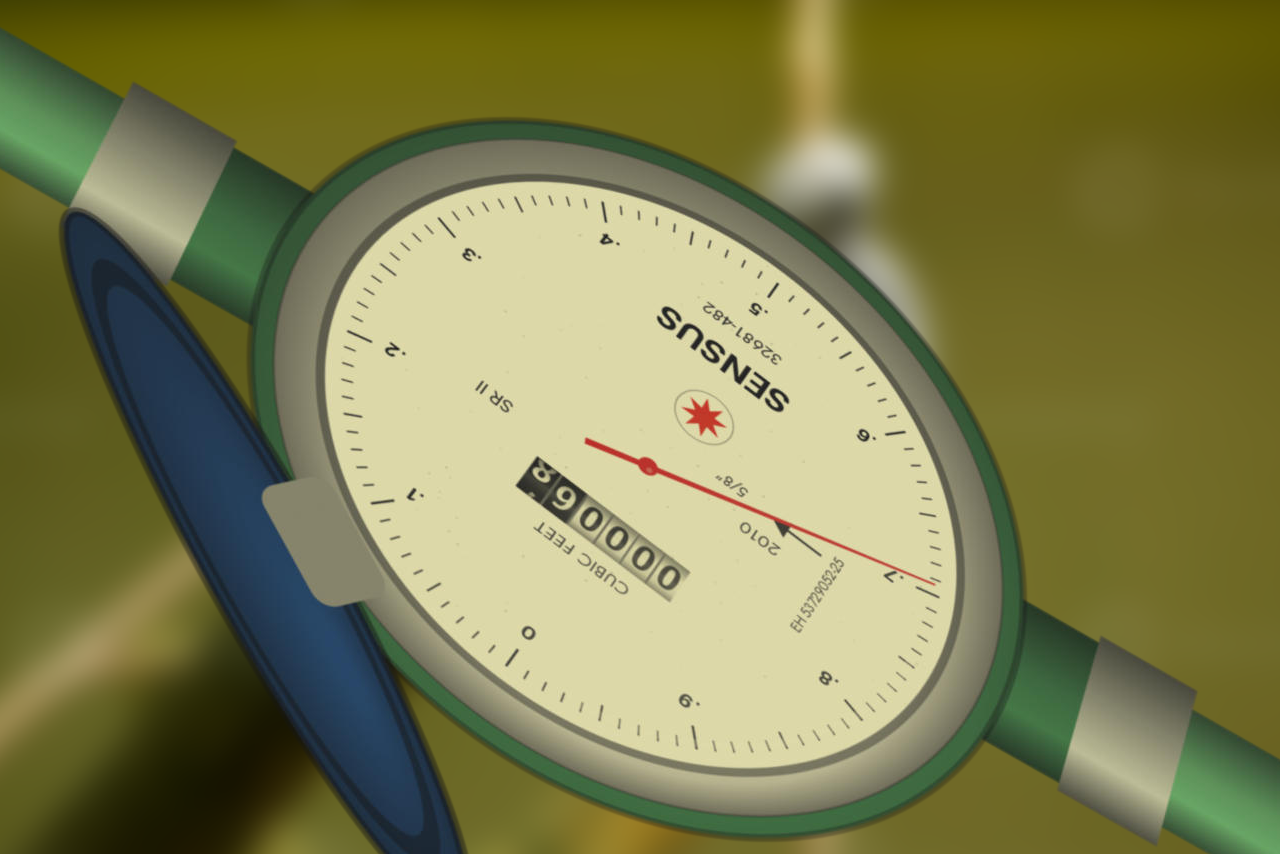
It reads value=67.69 unit=ft³
